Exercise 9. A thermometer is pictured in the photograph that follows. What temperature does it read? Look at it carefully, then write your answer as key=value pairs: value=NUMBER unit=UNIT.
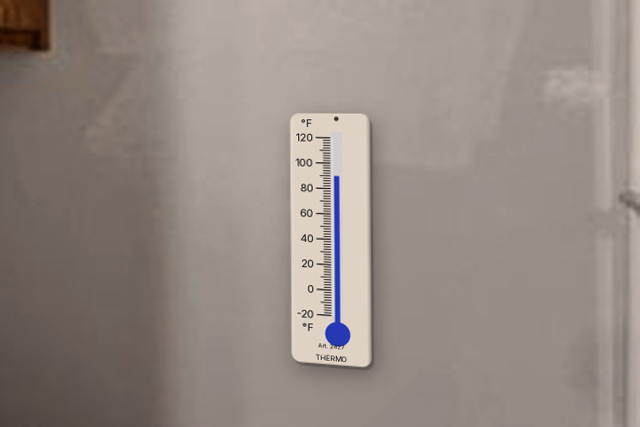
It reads value=90 unit=°F
